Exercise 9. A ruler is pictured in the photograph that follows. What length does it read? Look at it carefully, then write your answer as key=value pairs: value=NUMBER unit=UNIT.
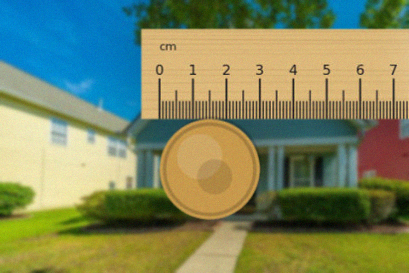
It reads value=3 unit=cm
